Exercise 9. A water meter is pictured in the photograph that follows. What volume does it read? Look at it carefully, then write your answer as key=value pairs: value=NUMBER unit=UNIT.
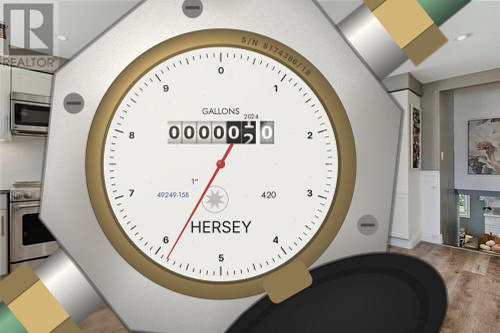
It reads value=15.8 unit=gal
